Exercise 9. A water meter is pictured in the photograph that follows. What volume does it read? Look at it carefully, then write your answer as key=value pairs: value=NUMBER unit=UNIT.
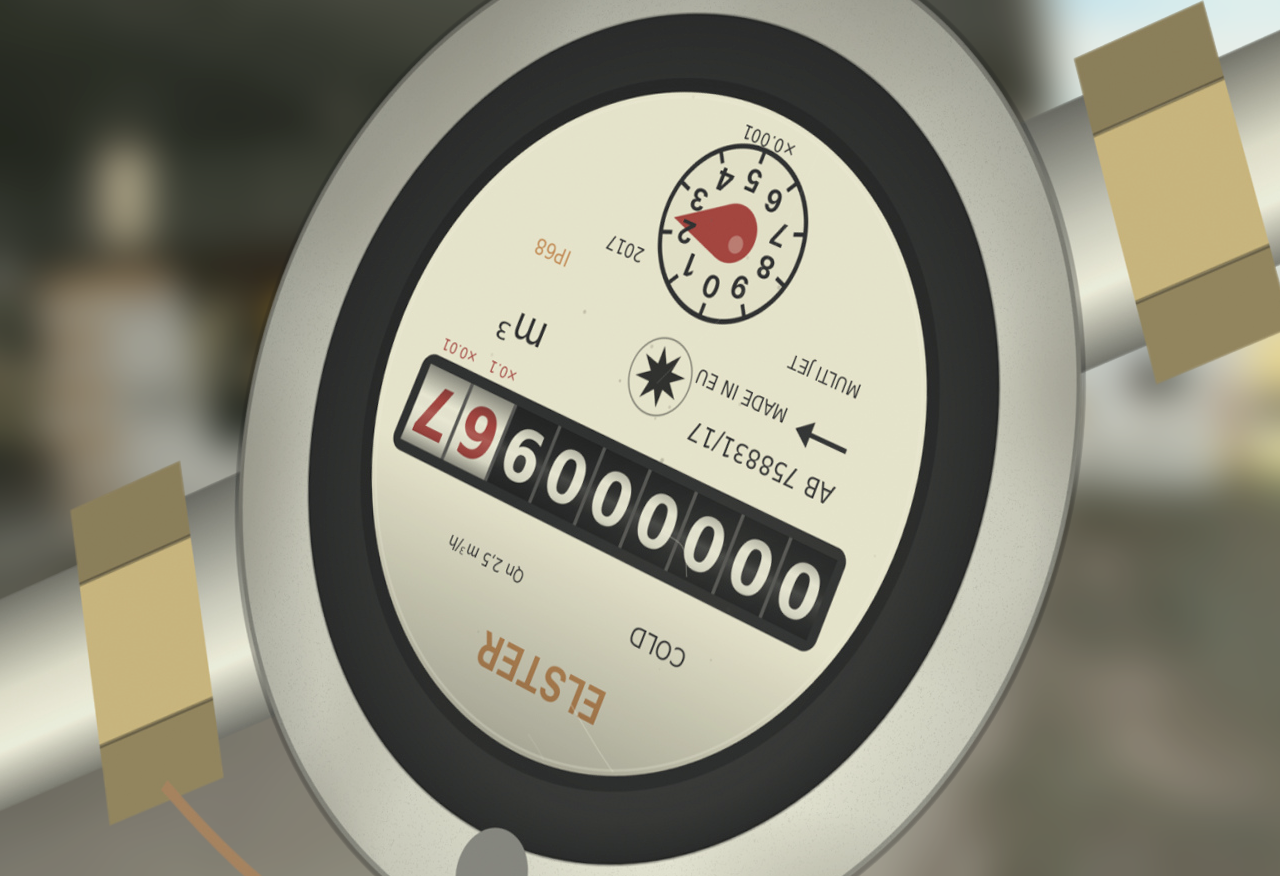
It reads value=9.672 unit=m³
